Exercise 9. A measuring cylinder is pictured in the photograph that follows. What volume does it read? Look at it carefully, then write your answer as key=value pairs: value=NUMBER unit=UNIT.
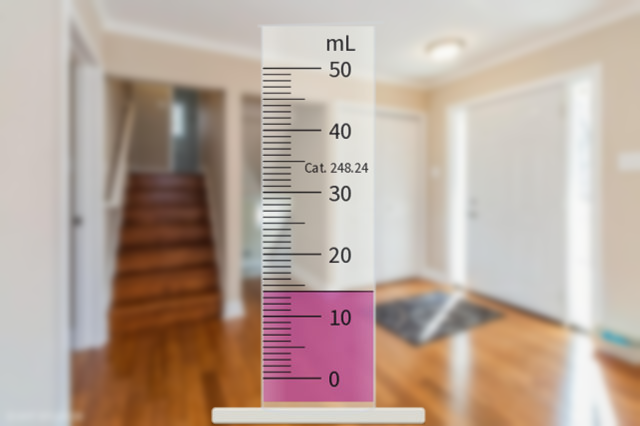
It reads value=14 unit=mL
